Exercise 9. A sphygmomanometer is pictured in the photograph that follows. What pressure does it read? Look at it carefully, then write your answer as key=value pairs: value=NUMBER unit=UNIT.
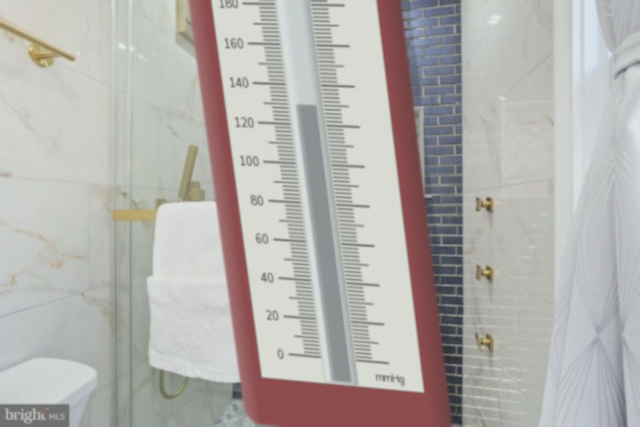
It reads value=130 unit=mmHg
